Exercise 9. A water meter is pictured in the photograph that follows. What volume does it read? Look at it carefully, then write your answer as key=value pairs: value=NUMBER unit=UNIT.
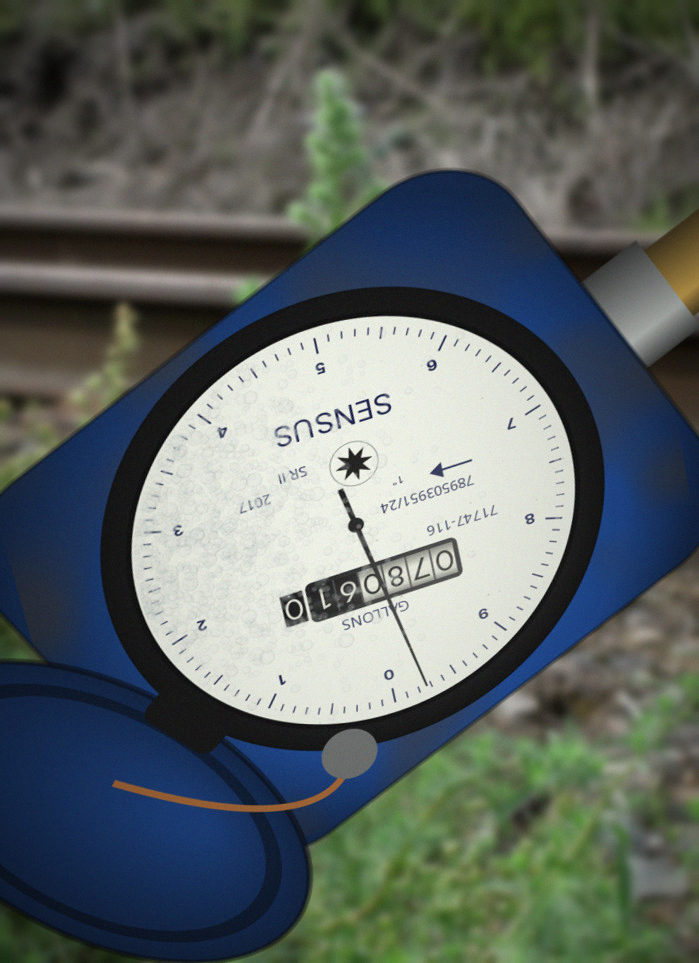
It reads value=780609.7 unit=gal
